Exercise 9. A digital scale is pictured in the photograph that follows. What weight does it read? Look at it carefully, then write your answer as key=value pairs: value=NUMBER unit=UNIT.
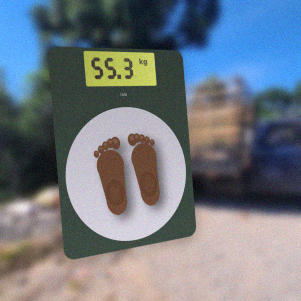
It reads value=55.3 unit=kg
